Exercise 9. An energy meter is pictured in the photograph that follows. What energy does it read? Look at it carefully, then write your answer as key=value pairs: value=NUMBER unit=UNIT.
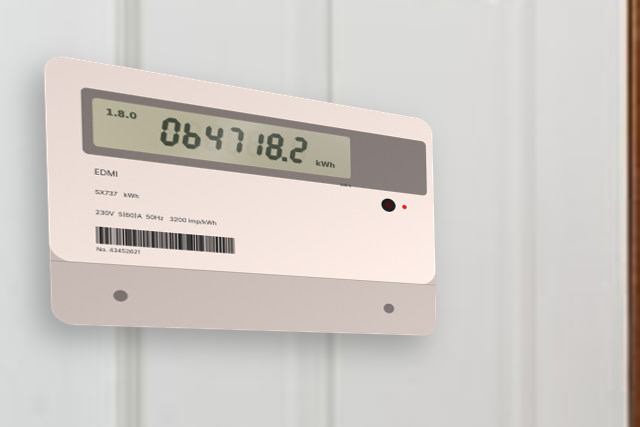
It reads value=64718.2 unit=kWh
